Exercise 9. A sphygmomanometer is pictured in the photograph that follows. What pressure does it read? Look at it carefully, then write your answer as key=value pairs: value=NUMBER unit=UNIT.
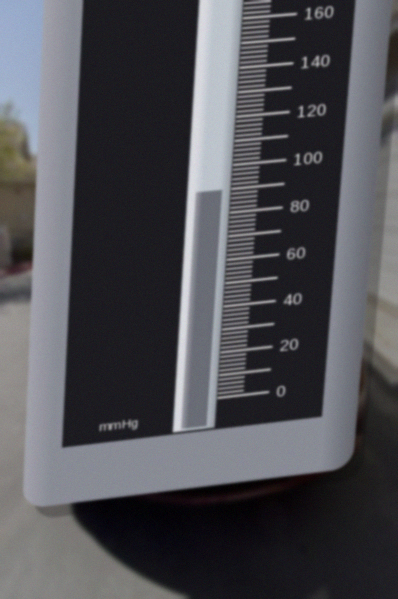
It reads value=90 unit=mmHg
